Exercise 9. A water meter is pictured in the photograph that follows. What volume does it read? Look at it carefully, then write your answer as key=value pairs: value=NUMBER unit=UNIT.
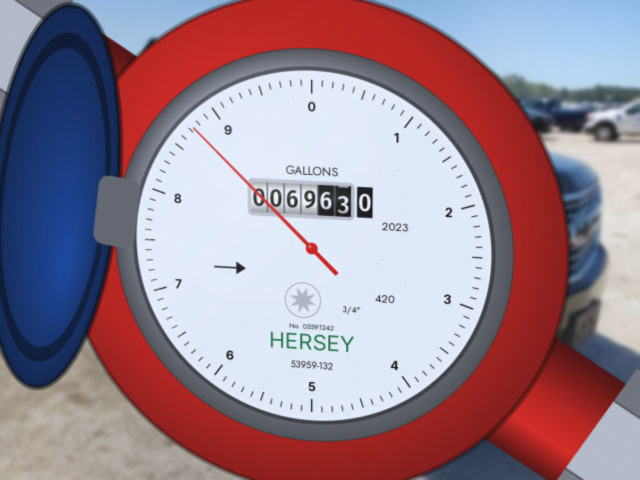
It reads value=69628.7 unit=gal
